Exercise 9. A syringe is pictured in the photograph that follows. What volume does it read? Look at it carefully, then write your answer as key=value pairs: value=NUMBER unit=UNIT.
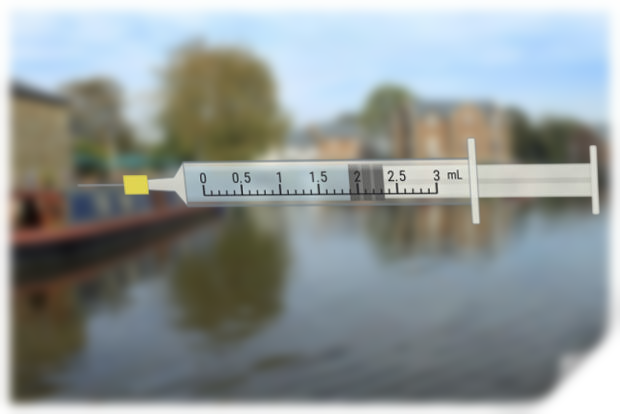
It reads value=1.9 unit=mL
